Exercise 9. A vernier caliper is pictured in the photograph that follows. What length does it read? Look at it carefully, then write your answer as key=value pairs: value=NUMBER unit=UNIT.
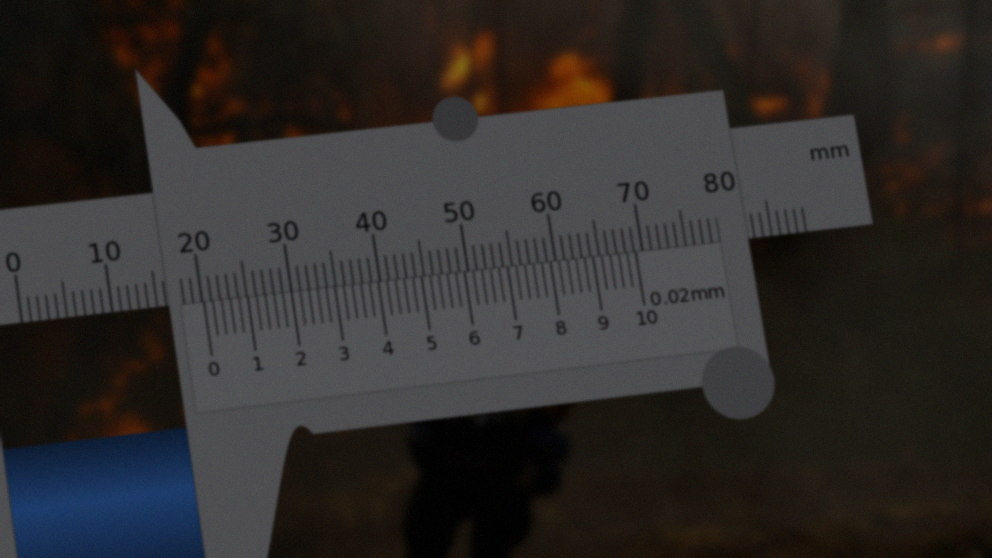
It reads value=20.2 unit=mm
